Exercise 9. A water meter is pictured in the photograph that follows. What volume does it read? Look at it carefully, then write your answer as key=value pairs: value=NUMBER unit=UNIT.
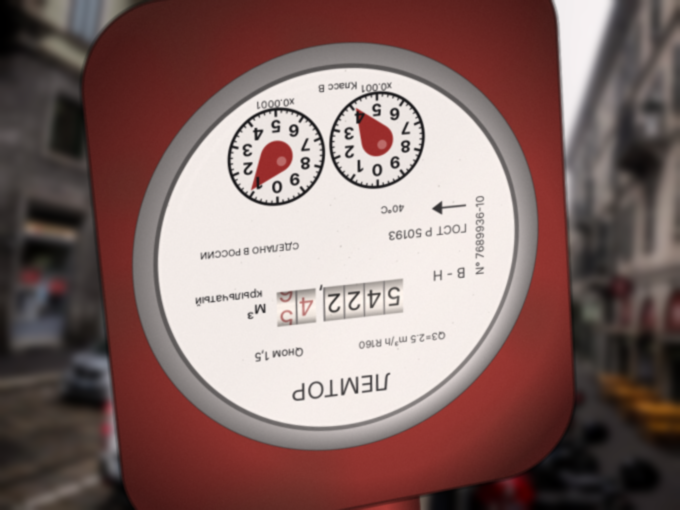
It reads value=5422.4541 unit=m³
